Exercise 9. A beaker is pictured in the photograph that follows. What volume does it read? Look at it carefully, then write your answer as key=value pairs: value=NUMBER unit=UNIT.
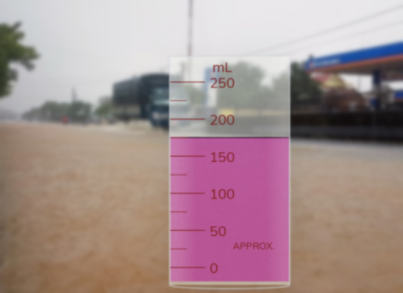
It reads value=175 unit=mL
